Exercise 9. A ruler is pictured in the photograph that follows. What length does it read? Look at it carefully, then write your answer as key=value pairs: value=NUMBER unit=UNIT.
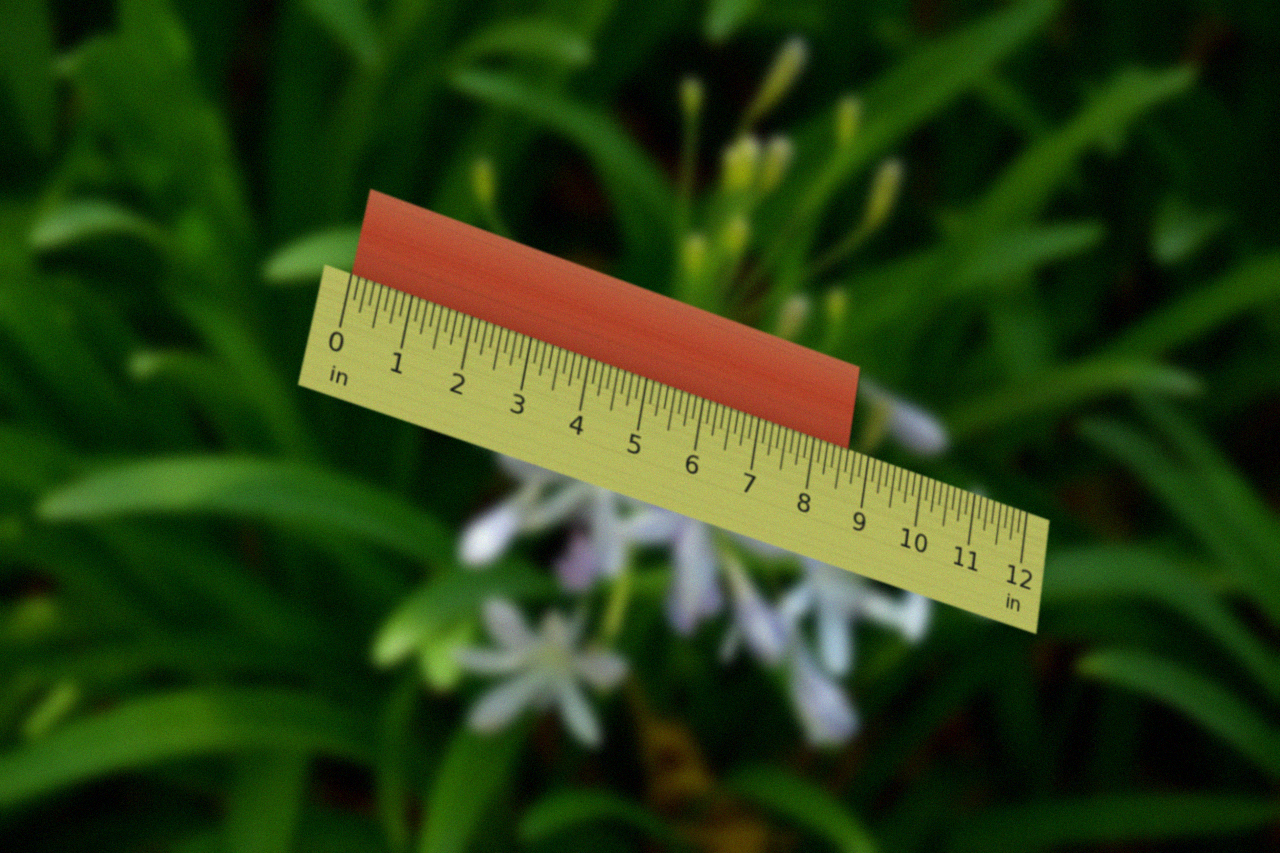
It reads value=8.625 unit=in
